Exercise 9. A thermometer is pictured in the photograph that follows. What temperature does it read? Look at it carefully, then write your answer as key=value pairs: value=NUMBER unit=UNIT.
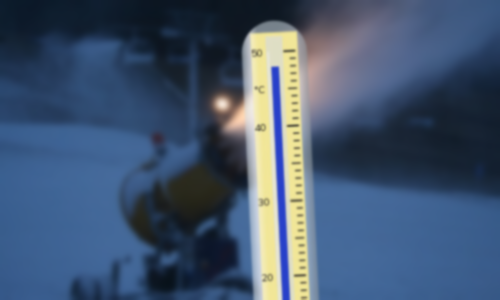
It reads value=48 unit=°C
